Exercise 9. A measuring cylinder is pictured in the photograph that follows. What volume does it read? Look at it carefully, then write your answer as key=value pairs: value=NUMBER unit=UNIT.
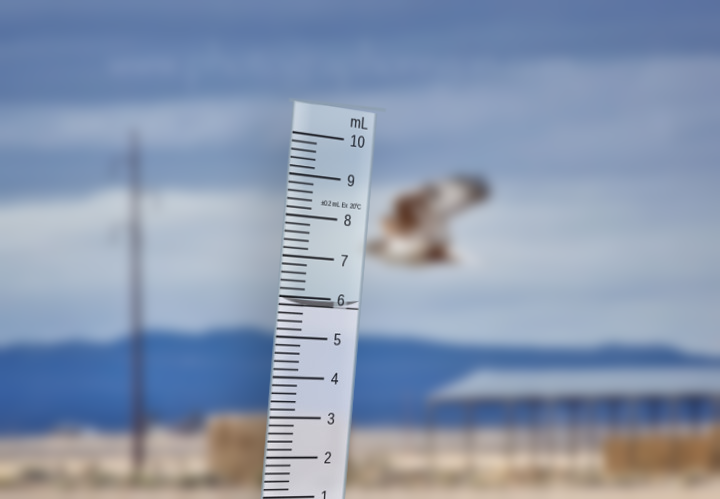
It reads value=5.8 unit=mL
